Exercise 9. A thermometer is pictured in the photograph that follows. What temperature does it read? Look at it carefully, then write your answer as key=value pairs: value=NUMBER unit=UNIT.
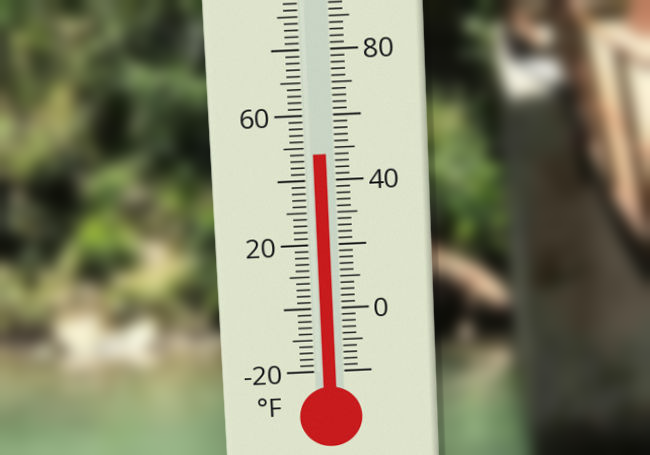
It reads value=48 unit=°F
